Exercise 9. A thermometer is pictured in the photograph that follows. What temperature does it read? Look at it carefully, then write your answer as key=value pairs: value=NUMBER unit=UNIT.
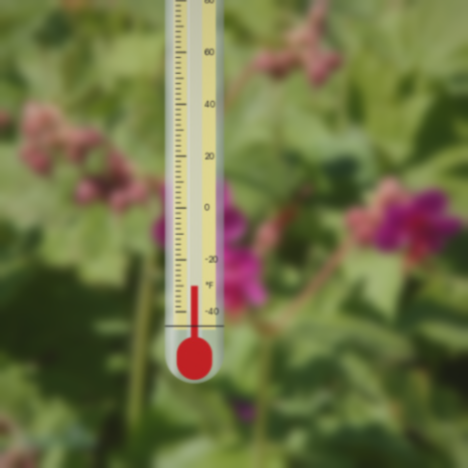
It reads value=-30 unit=°F
